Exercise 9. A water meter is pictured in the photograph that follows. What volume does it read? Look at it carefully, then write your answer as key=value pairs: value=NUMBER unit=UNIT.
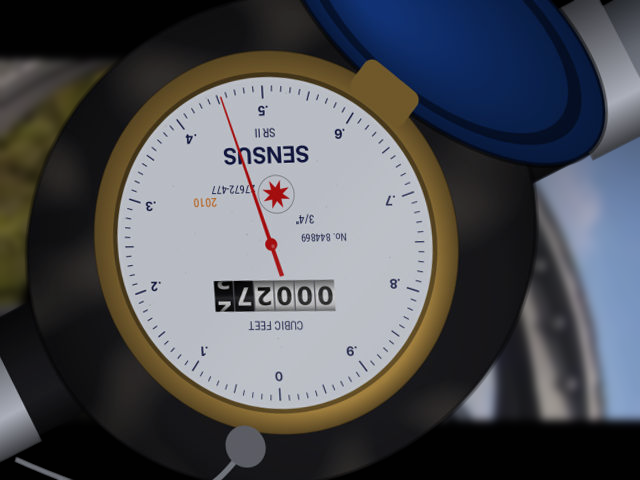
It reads value=272.45 unit=ft³
